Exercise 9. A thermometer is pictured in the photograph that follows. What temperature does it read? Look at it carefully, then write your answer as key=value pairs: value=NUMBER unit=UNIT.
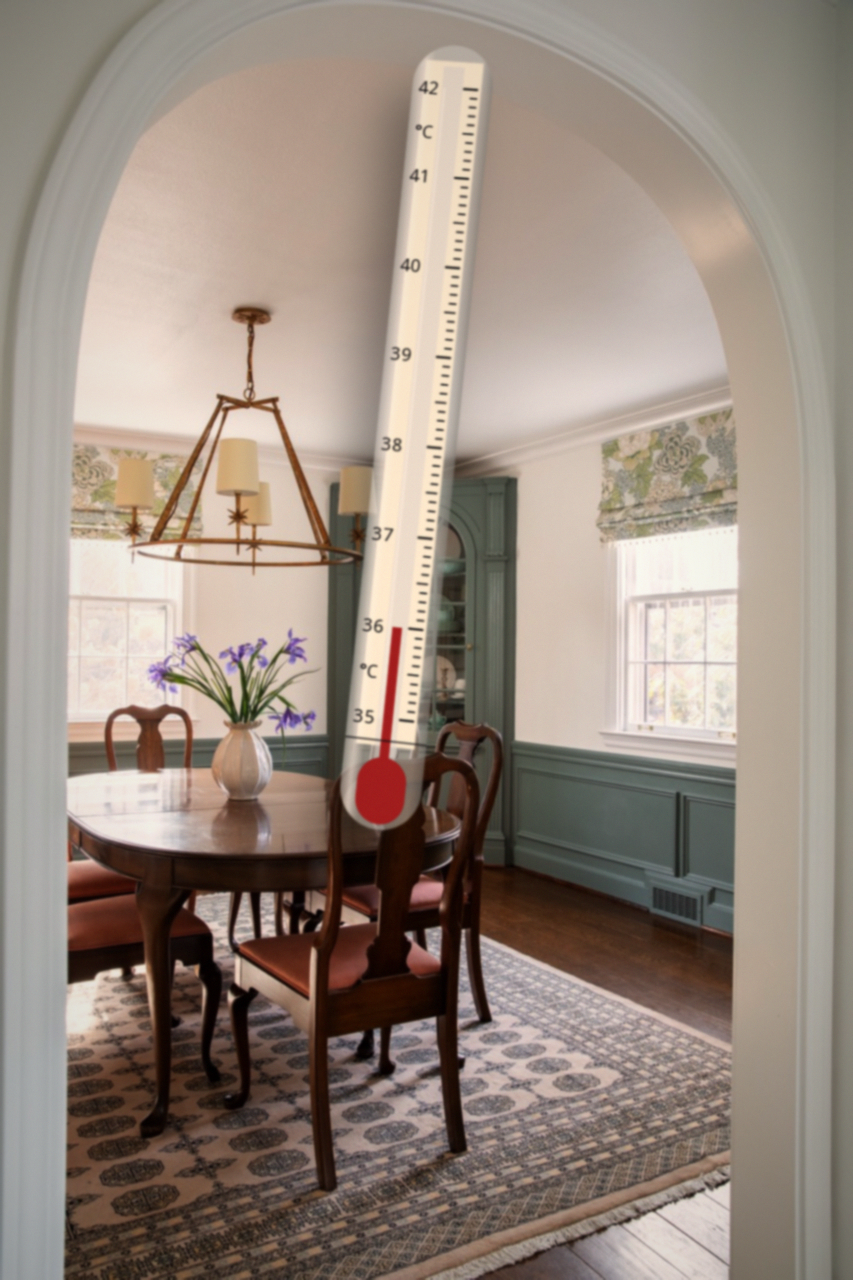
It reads value=36 unit=°C
